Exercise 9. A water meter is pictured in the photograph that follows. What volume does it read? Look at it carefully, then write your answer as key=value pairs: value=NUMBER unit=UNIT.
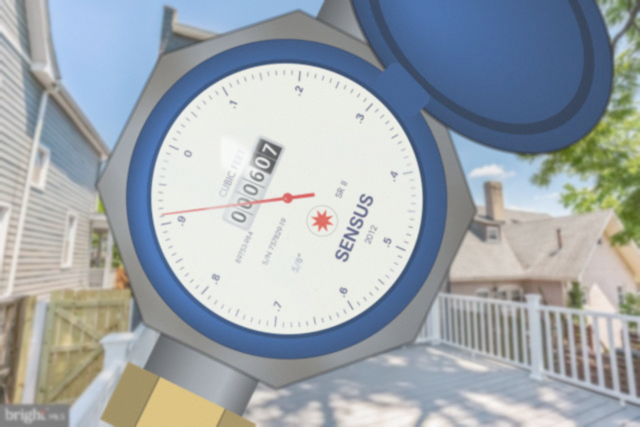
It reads value=606.91 unit=ft³
